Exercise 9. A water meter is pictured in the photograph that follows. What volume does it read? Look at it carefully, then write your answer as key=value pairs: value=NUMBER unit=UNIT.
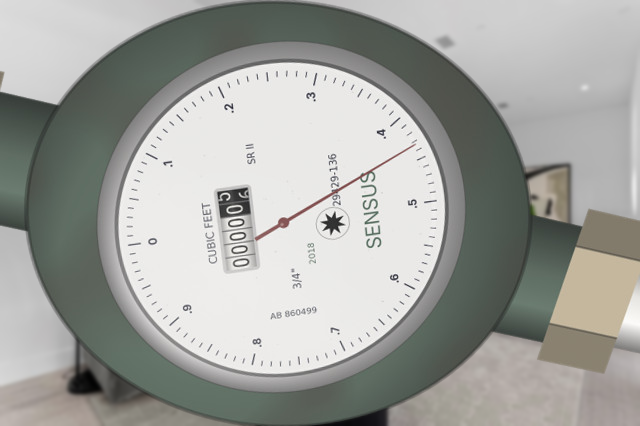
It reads value=5.43 unit=ft³
